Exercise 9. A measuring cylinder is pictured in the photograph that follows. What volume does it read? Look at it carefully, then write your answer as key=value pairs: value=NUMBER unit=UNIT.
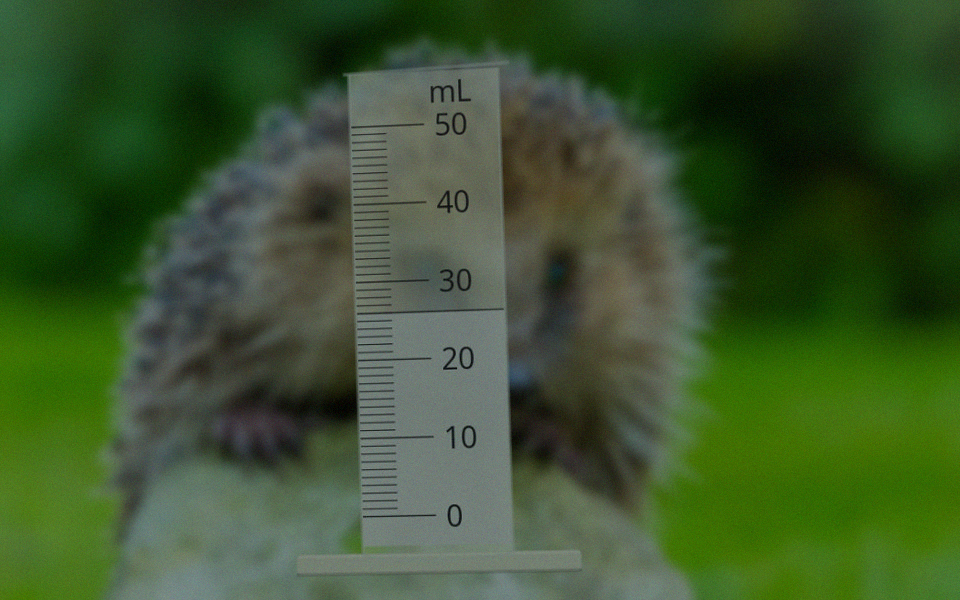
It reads value=26 unit=mL
